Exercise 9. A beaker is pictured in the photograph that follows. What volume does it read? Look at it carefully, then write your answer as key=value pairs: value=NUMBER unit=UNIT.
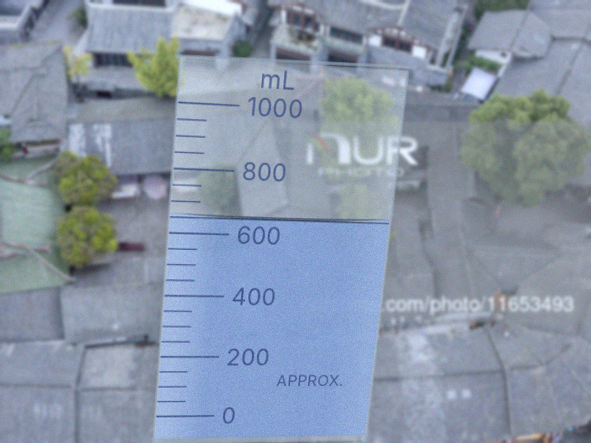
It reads value=650 unit=mL
